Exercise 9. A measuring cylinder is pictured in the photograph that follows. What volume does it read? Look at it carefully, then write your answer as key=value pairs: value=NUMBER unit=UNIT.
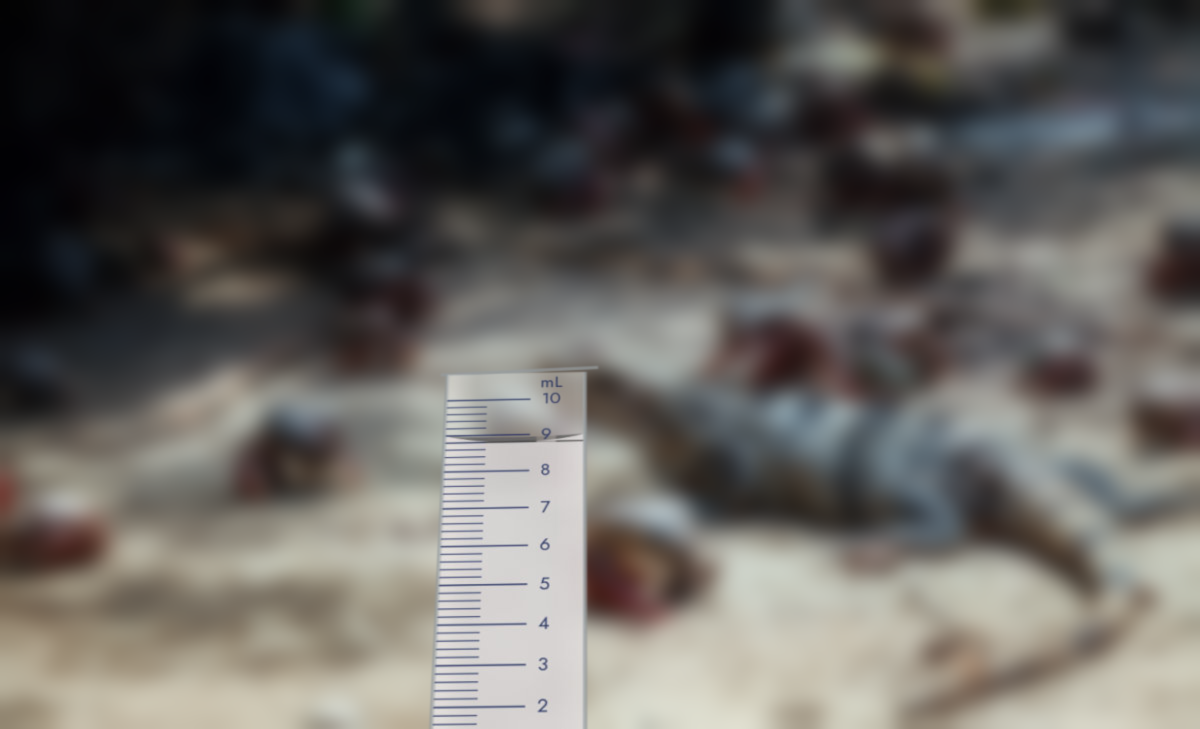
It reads value=8.8 unit=mL
